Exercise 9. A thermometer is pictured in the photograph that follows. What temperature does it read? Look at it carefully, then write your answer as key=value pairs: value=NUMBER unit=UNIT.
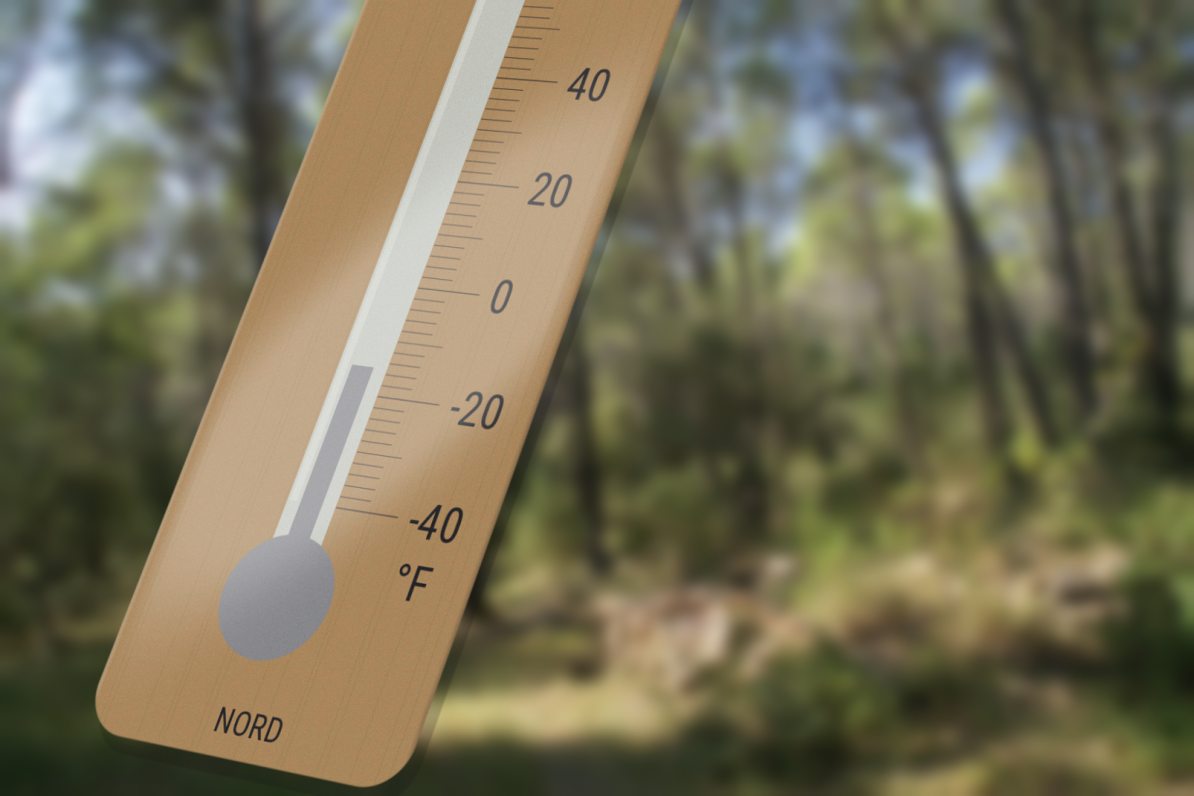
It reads value=-15 unit=°F
